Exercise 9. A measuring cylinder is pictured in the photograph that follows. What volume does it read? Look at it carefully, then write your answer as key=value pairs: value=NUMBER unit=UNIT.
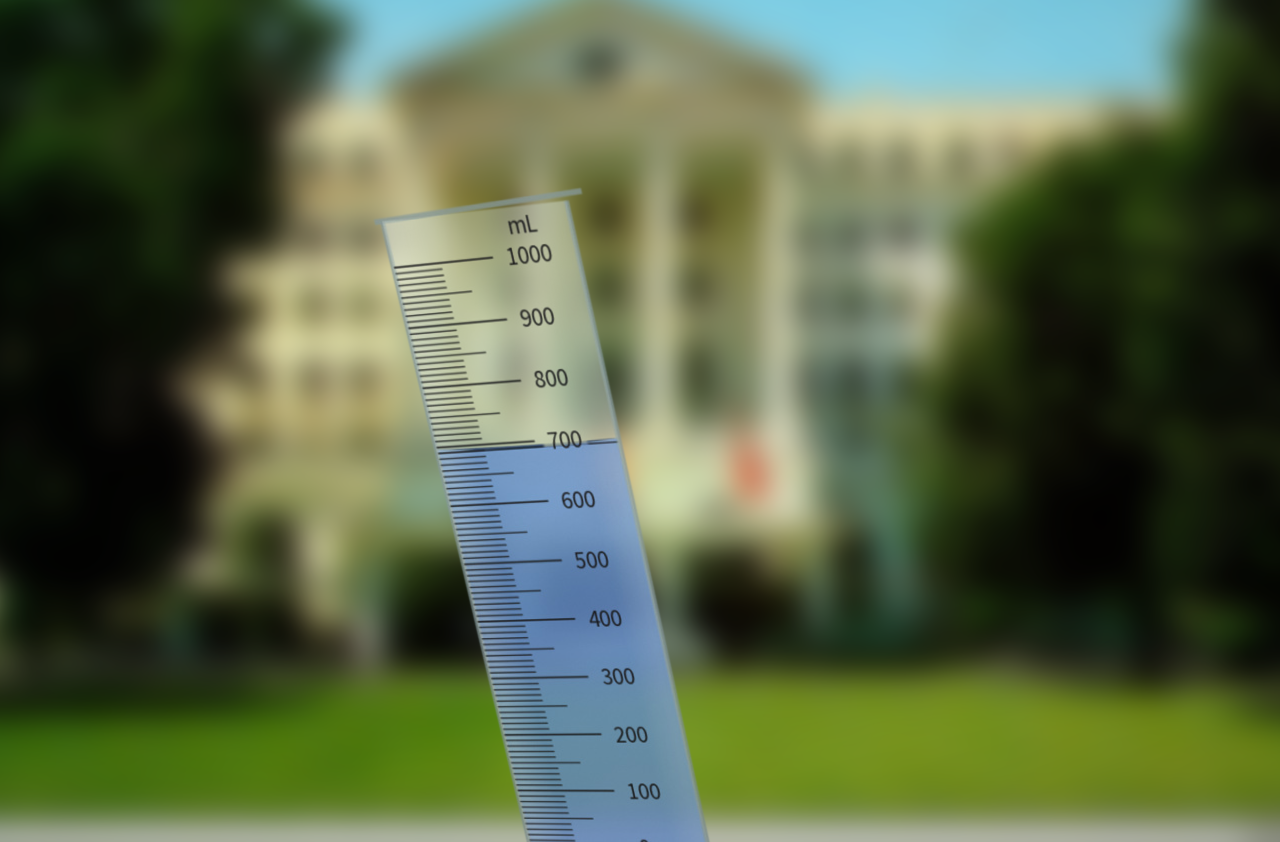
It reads value=690 unit=mL
